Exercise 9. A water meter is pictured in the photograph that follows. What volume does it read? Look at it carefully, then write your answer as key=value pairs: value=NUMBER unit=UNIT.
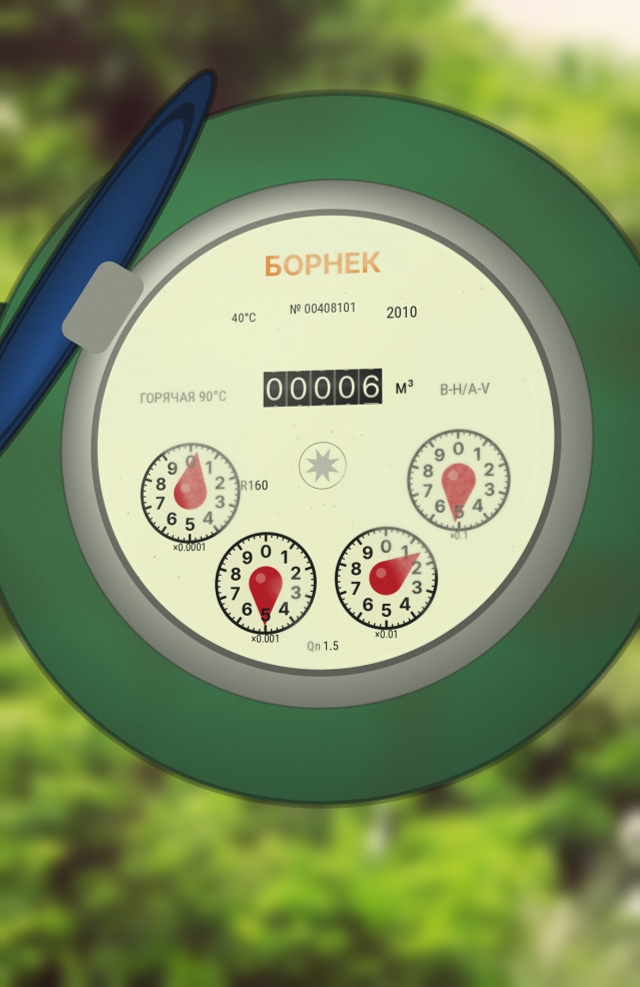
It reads value=6.5150 unit=m³
